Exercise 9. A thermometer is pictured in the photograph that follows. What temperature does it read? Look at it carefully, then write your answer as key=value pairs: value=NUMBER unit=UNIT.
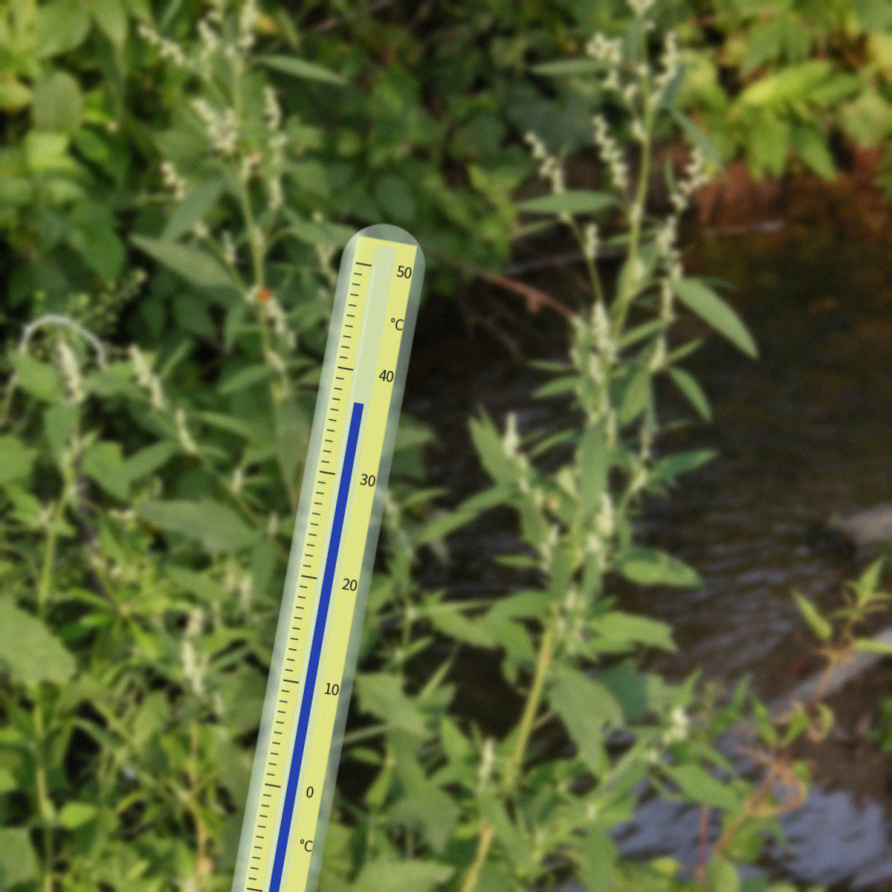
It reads value=37 unit=°C
